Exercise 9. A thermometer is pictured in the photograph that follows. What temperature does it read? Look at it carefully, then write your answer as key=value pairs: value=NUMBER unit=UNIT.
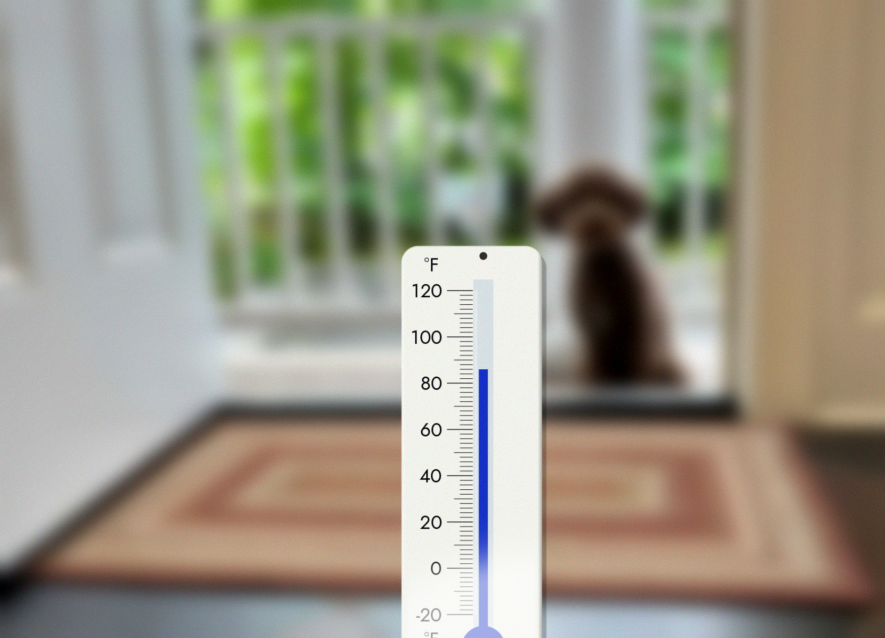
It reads value=86 unit=°F
